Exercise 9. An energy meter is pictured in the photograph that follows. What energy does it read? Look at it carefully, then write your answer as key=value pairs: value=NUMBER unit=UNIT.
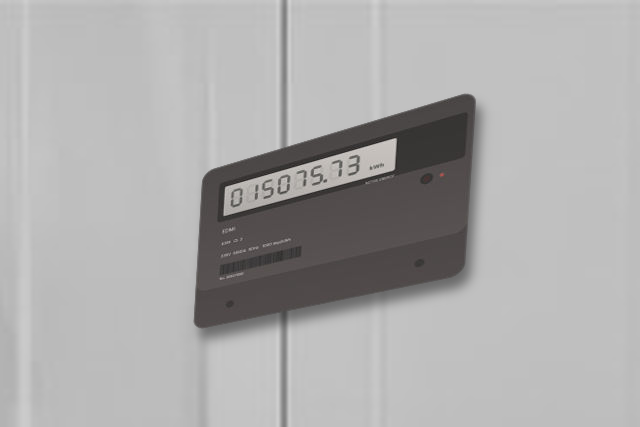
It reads value=15075.73 unit=kWh
